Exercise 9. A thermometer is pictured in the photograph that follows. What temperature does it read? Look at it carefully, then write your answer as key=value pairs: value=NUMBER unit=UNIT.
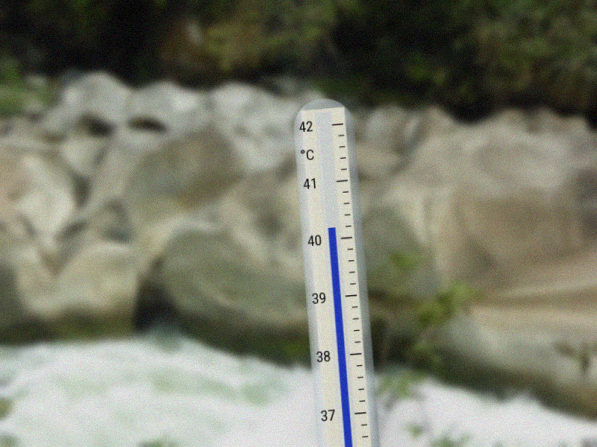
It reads value=40.2 unit=°C
